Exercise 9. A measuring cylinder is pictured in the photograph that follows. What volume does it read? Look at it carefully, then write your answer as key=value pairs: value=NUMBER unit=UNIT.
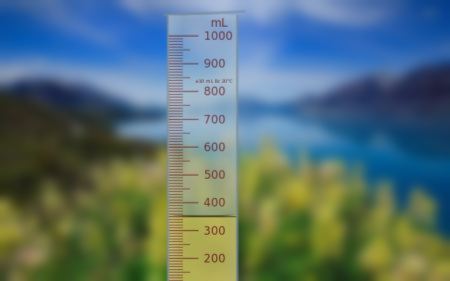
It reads value=350 unit=mL
